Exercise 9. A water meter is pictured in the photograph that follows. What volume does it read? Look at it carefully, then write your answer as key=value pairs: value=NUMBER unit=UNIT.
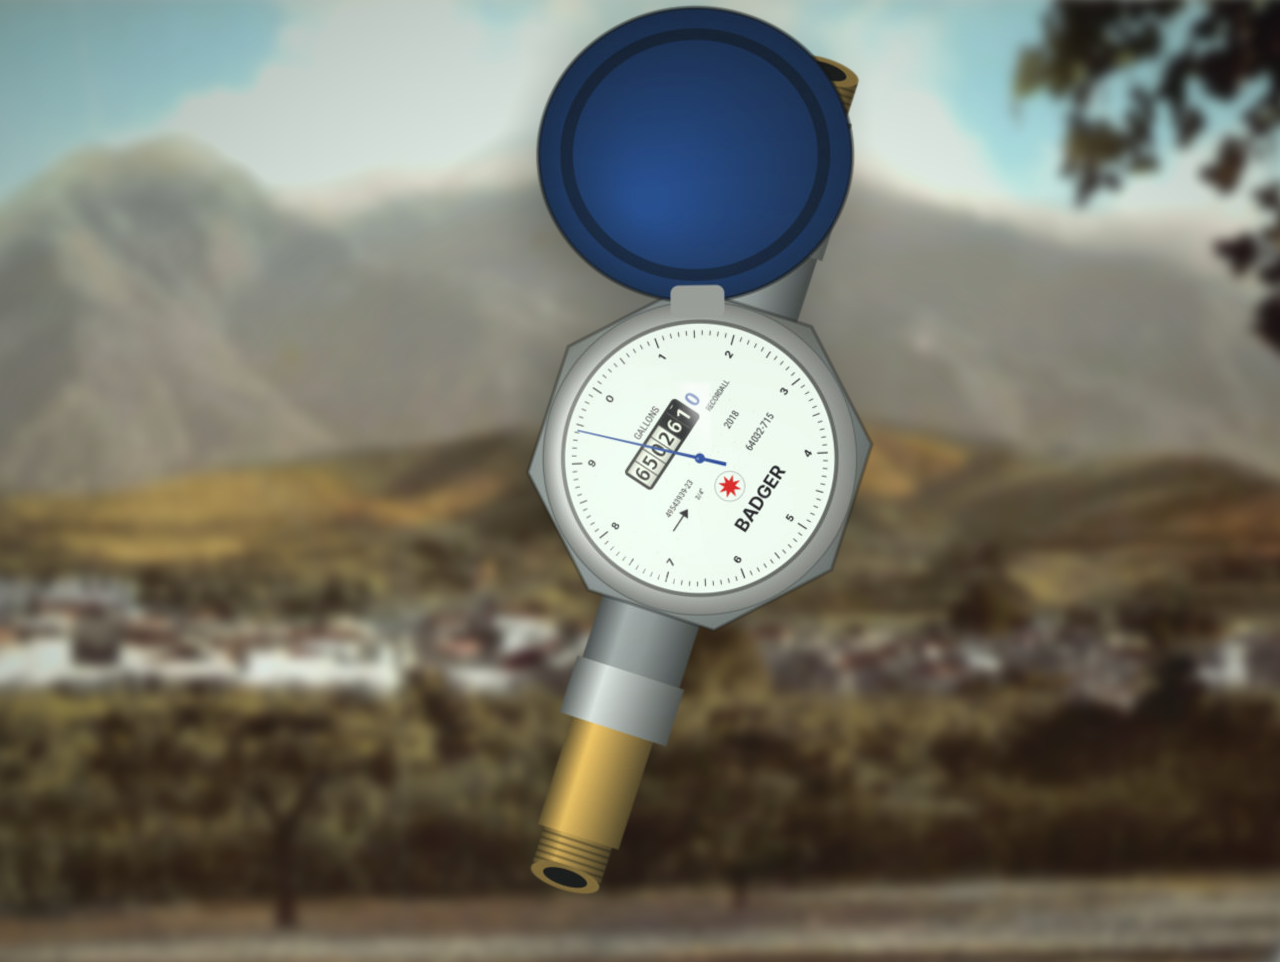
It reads value=6502609.4 unit=gal
